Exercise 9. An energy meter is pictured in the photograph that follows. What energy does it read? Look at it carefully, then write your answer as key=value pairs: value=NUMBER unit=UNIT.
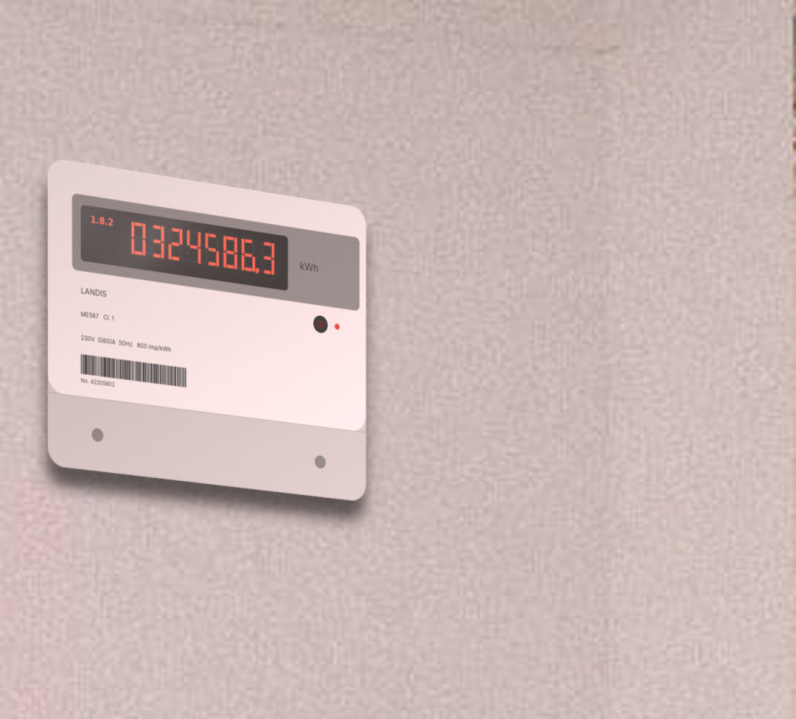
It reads value=324586.3 unit=kWh
